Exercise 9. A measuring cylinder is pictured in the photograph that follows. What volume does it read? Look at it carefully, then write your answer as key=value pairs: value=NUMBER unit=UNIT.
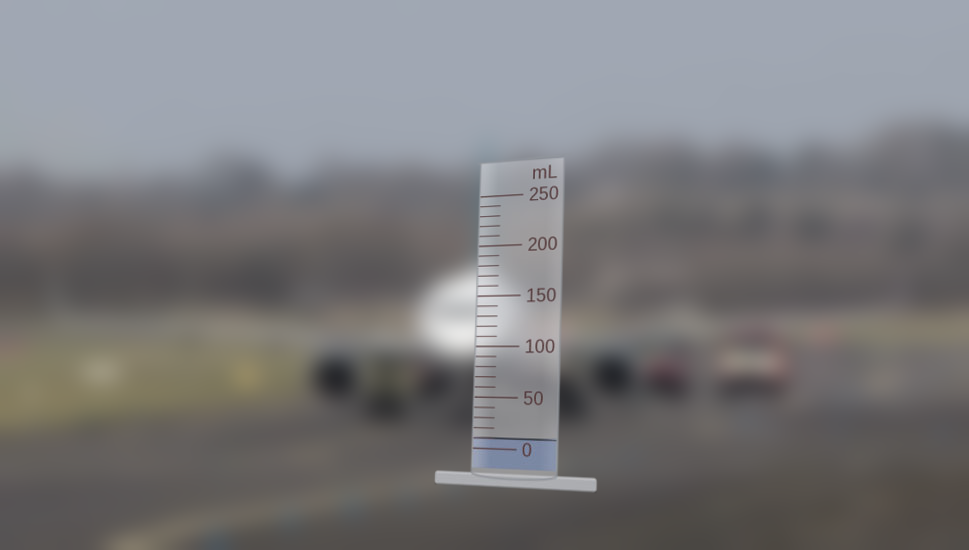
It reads value=10 unit=mL
